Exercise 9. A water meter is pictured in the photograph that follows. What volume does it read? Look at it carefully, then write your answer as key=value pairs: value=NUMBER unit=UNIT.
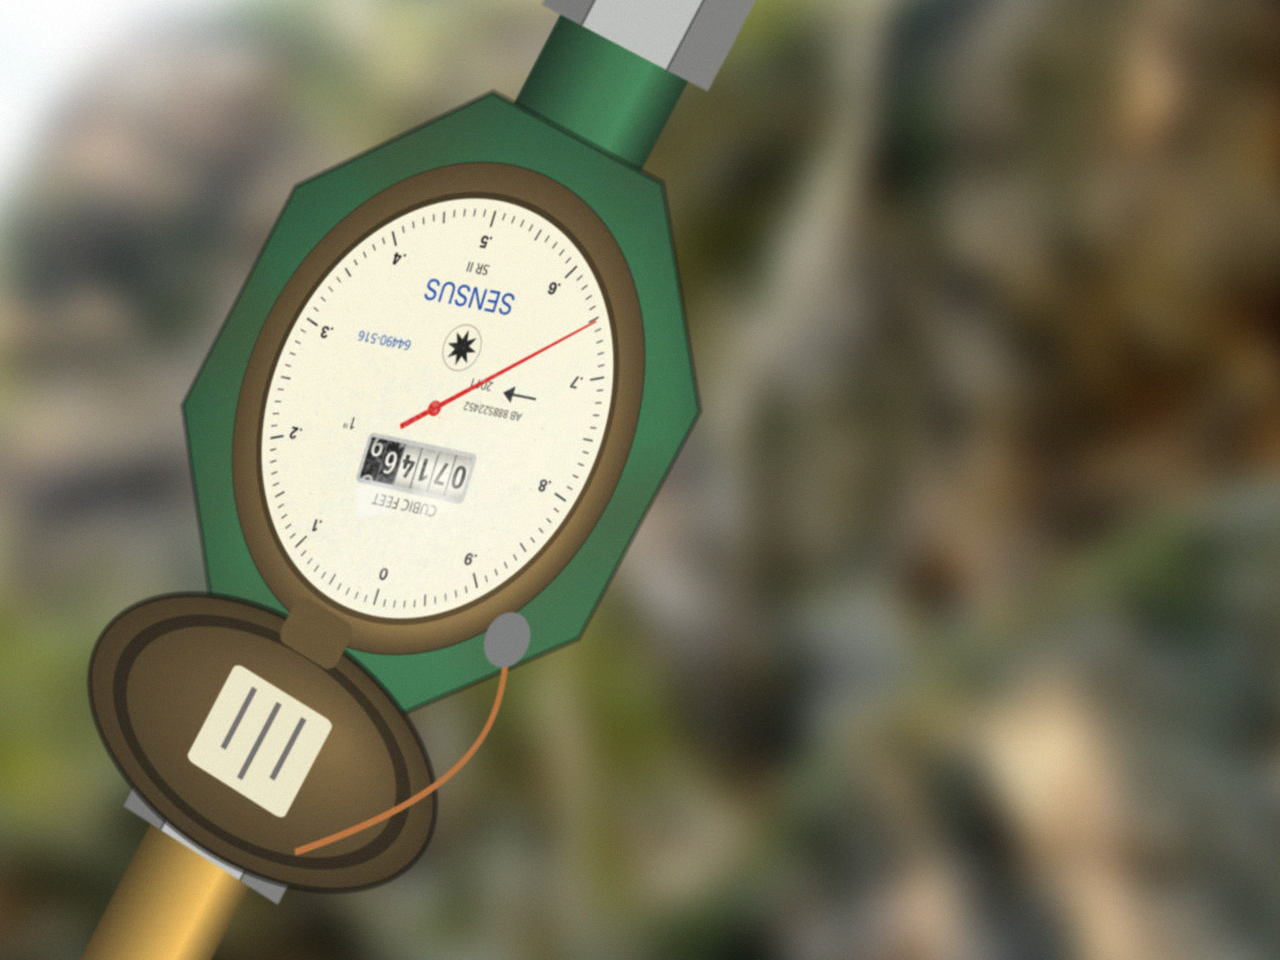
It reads value=71468.65 unit=ft³
